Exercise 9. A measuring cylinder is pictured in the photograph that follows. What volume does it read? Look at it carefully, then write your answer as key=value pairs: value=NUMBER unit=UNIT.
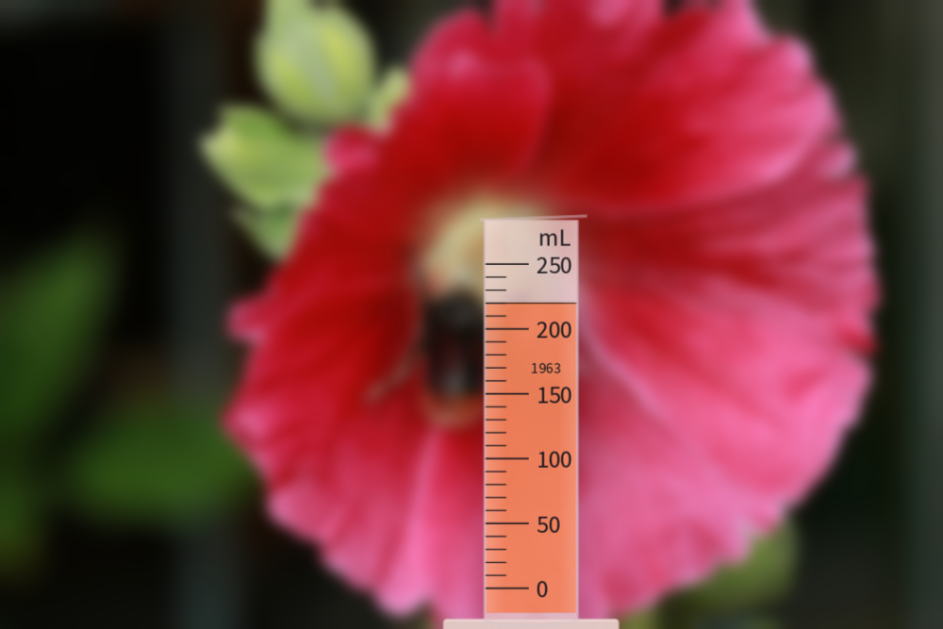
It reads value=220 unit=mL
